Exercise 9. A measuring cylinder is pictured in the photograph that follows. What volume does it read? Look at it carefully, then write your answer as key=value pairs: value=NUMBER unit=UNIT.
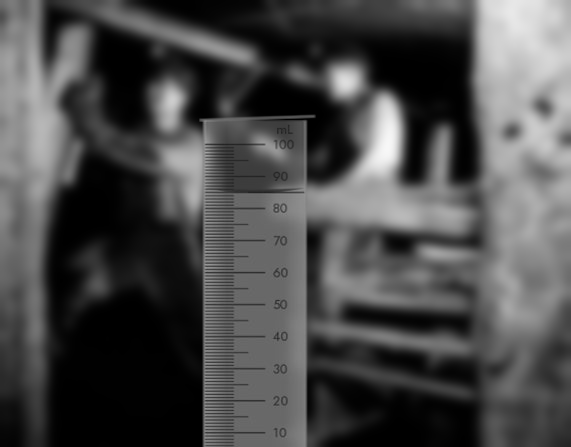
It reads value=85 unit=mL
